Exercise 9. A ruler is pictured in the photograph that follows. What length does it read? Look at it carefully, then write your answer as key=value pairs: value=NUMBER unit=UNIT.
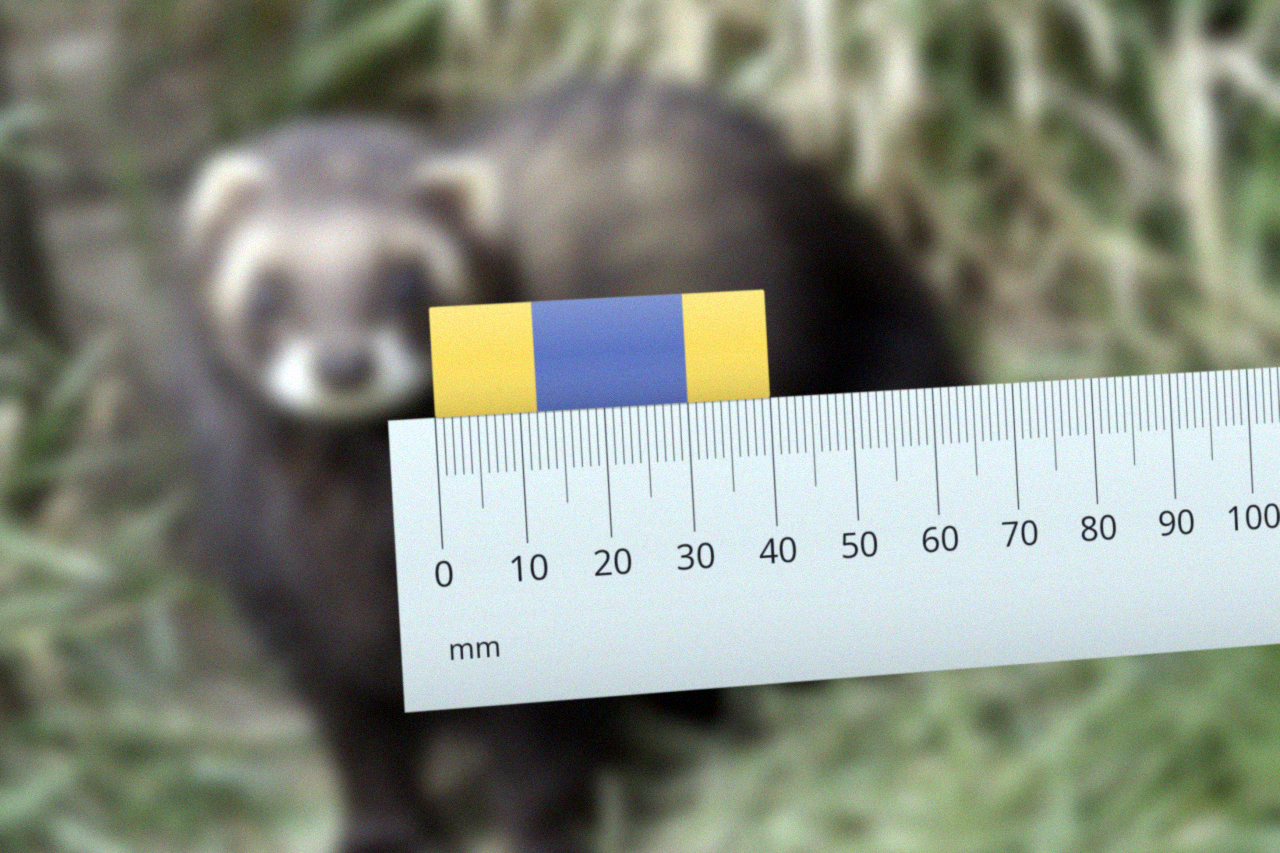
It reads value=40 unit=mm
